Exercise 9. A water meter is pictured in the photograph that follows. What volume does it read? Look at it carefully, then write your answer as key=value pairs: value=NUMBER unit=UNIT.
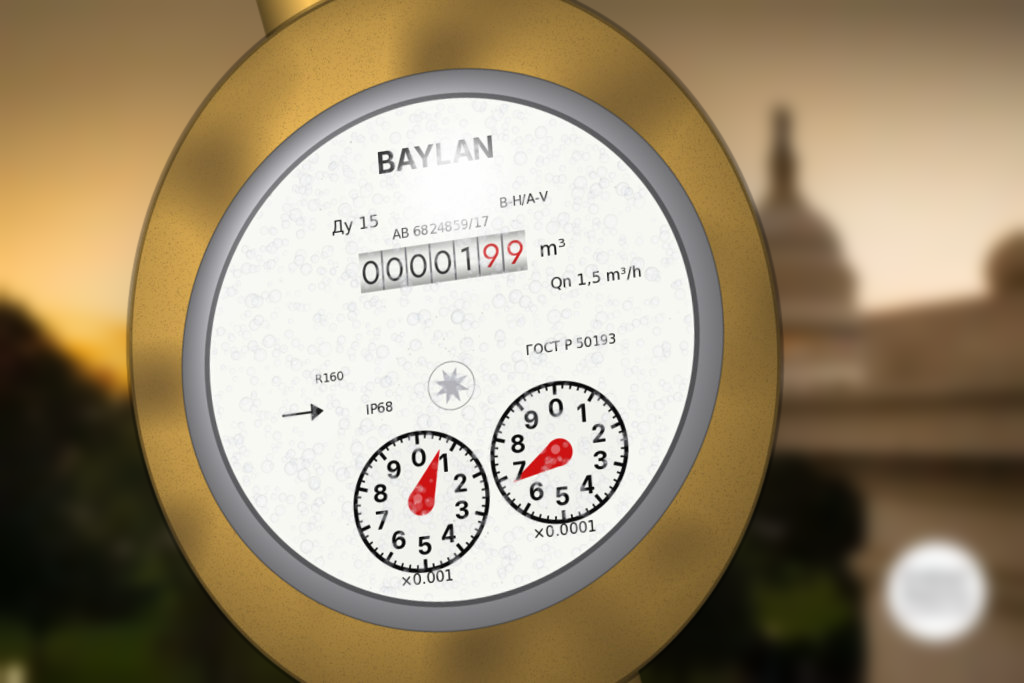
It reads value=1.9906 unit=m³
